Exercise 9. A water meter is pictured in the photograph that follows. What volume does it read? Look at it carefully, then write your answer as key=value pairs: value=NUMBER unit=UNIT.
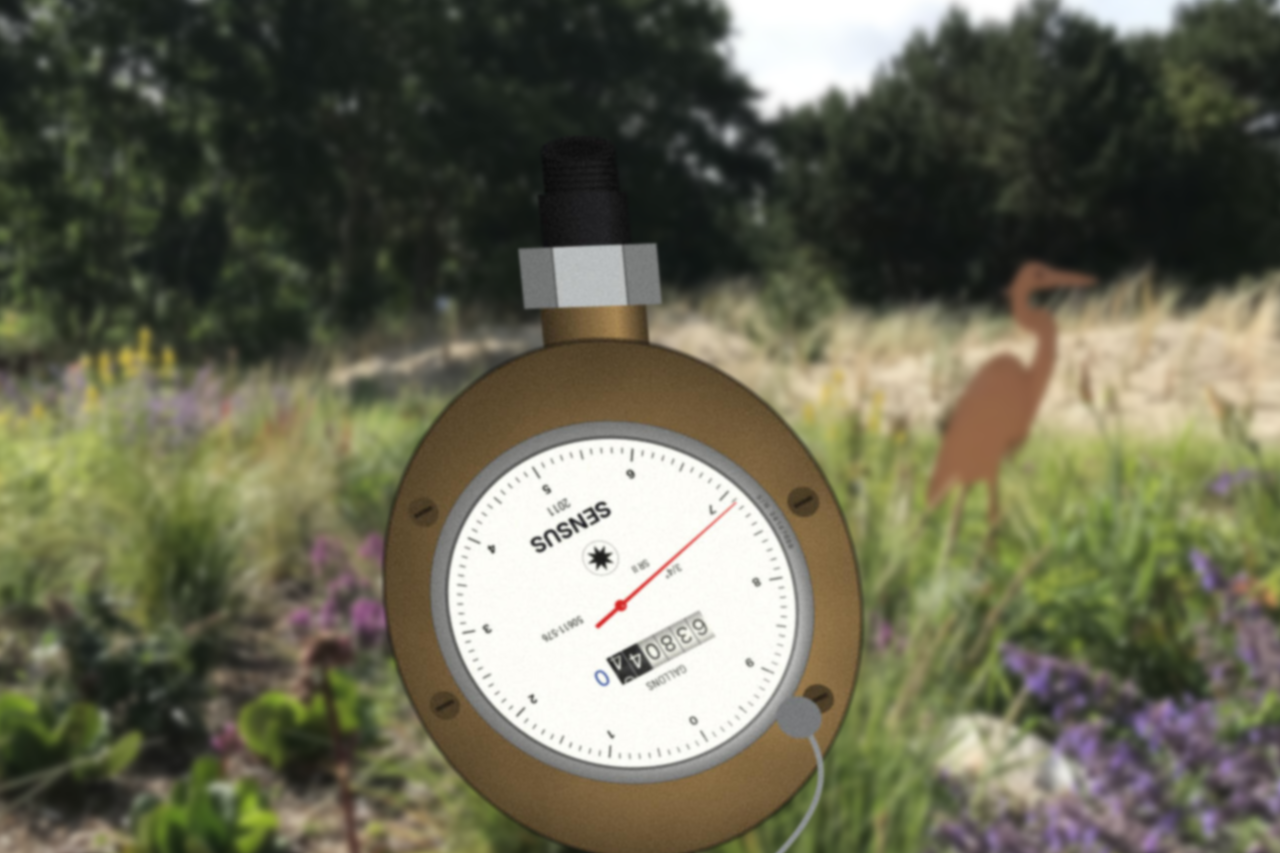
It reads value=6380437.1 unit=gal
